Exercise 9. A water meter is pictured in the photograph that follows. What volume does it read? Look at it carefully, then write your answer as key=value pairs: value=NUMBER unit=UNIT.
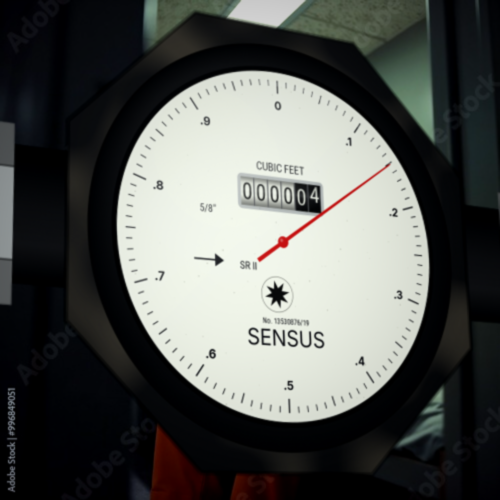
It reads value=4.15 unit=ft³
